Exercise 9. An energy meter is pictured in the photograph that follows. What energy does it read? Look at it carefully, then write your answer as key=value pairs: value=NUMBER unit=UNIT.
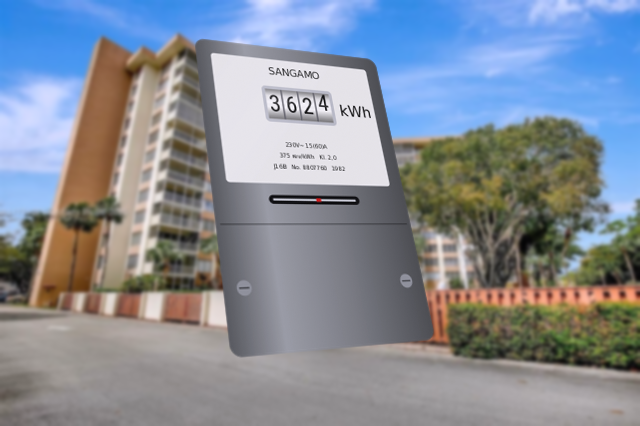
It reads value=3624 unit=kWh
